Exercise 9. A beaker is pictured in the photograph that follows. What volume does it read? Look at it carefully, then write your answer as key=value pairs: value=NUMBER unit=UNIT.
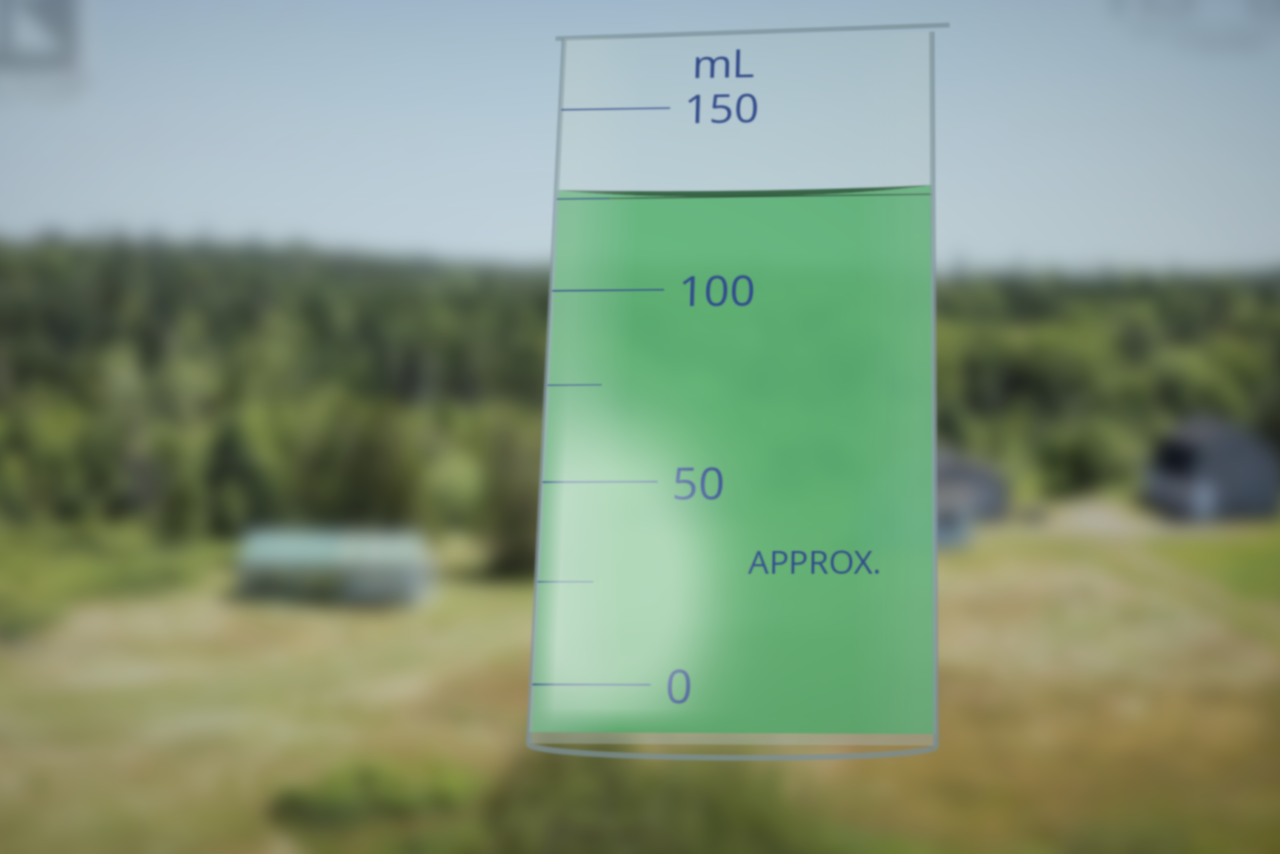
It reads value=125 unit=mL
